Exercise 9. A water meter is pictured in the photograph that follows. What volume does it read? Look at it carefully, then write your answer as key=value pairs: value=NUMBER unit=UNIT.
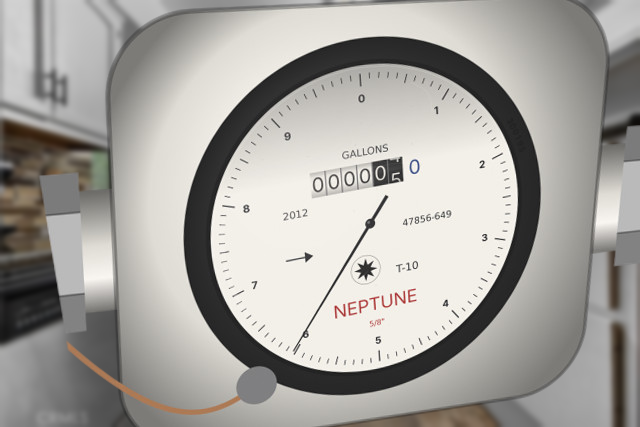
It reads value=46.0 unit=gal
